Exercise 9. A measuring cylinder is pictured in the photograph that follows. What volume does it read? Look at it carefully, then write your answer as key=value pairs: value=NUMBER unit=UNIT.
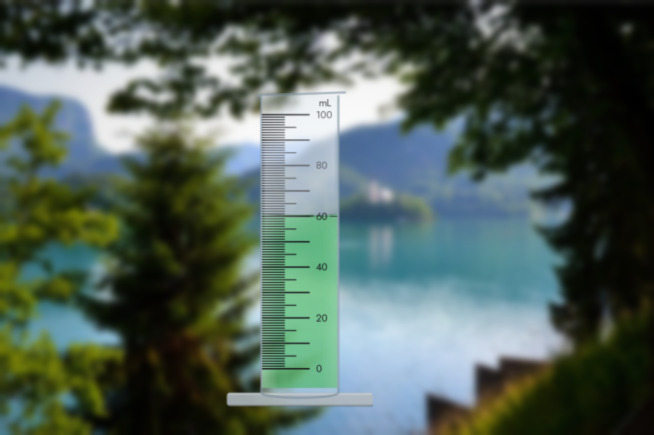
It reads value=60 unit=mL
